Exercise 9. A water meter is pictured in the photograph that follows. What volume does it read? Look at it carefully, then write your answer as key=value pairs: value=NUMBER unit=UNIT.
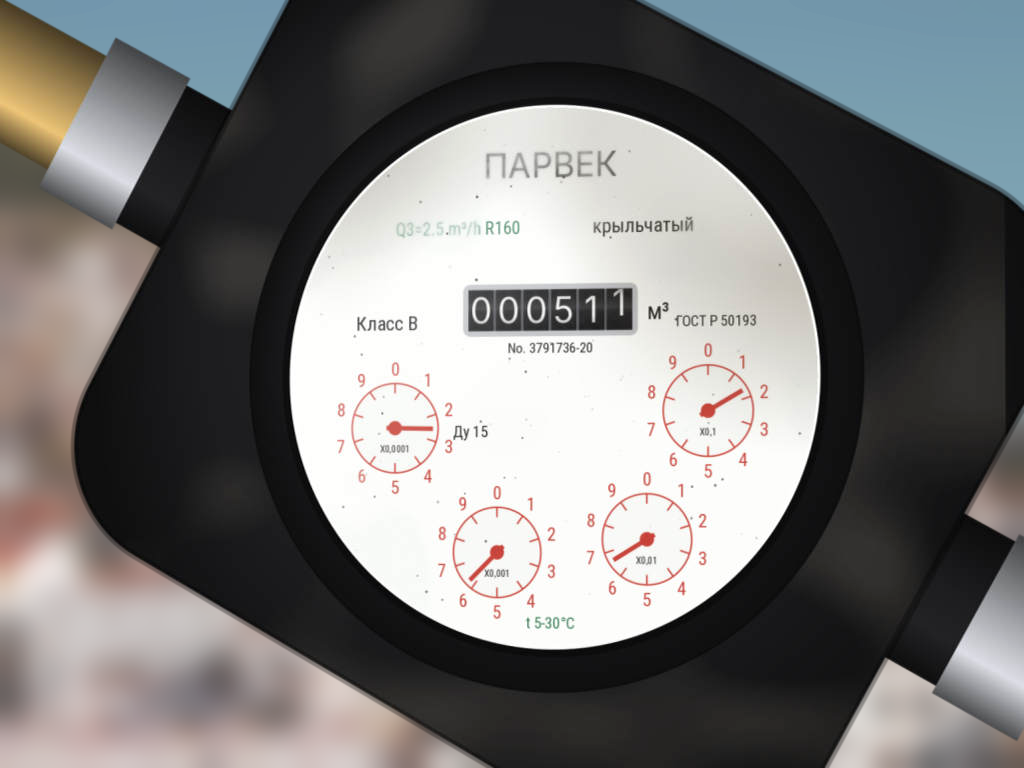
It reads value=511.1662 unit=m³
